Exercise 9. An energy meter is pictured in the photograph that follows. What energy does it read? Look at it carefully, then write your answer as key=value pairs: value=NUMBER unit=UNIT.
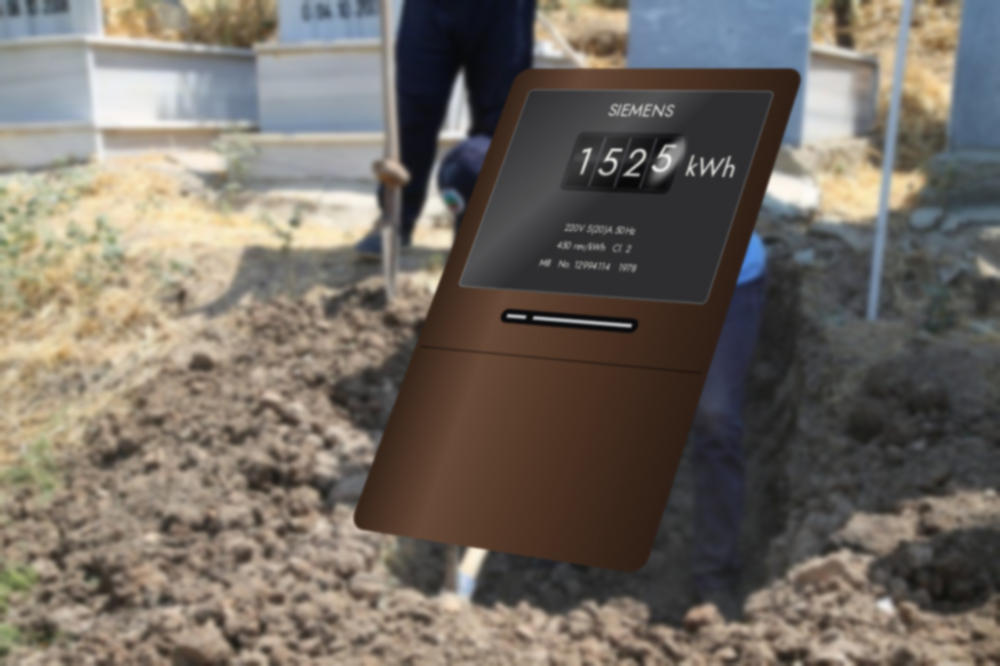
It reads value=1525 unit=kWh
